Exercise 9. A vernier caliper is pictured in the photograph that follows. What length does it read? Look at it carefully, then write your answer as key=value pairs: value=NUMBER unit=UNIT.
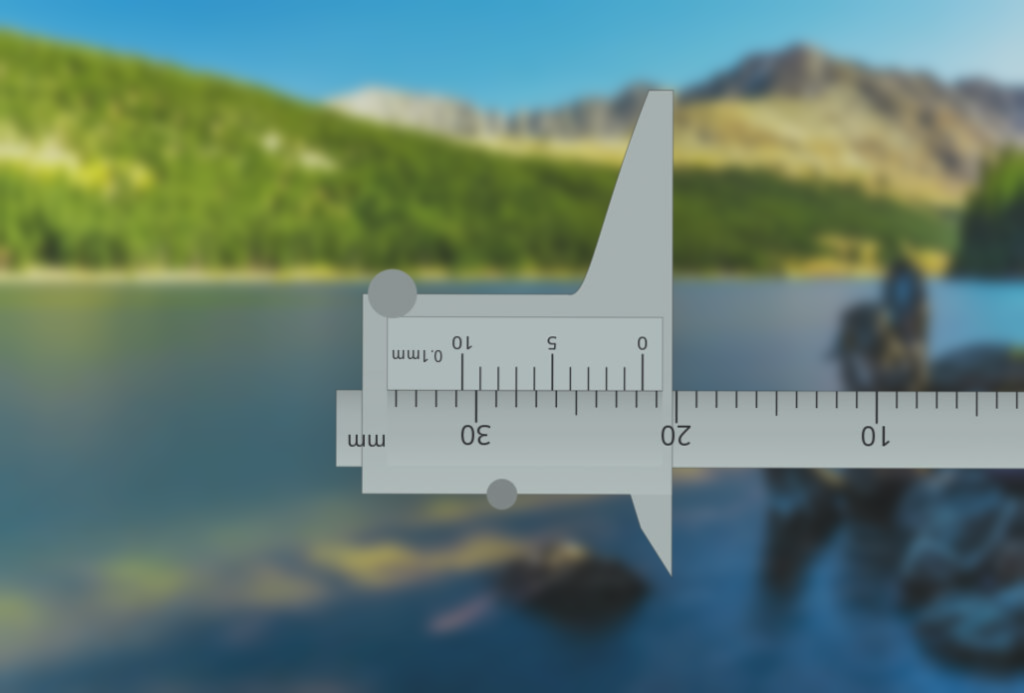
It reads value=21.7 unit=mm
